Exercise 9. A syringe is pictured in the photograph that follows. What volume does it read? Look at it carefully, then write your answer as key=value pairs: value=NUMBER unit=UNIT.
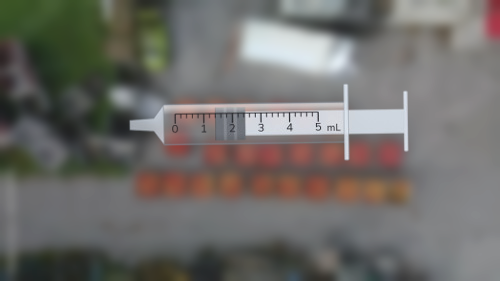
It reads value=1.4 unit=mL
